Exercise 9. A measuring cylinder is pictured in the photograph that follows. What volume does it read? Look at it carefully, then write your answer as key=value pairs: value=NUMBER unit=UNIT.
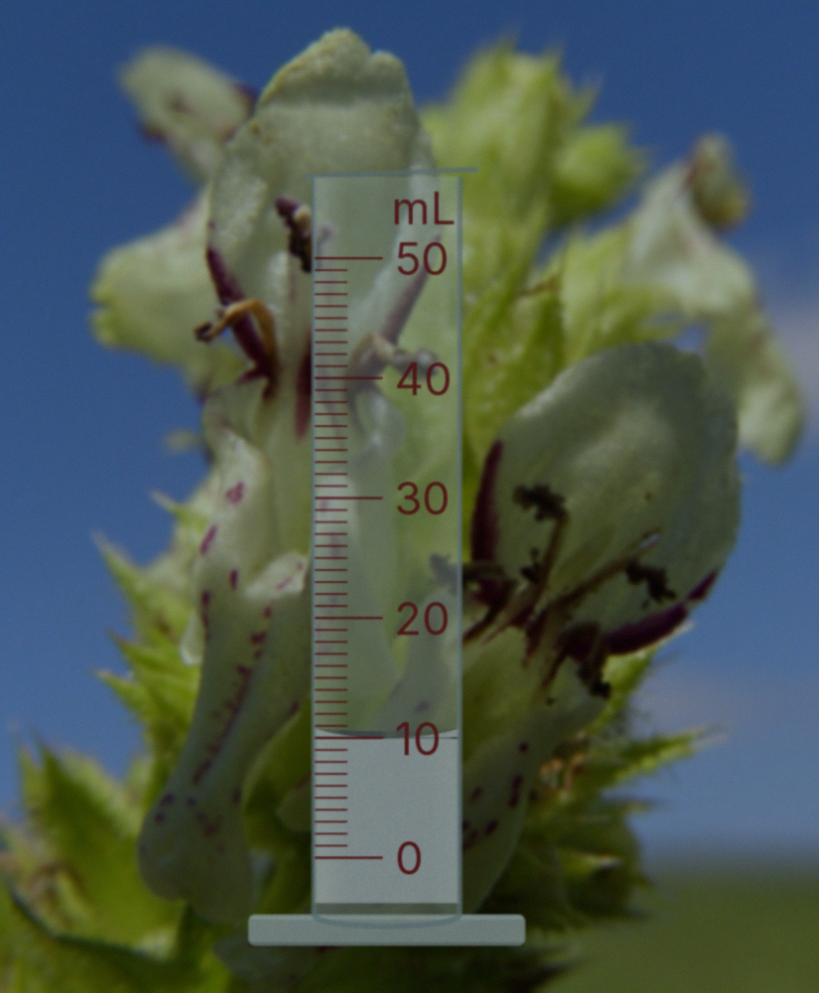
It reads value=10 unit=mL
